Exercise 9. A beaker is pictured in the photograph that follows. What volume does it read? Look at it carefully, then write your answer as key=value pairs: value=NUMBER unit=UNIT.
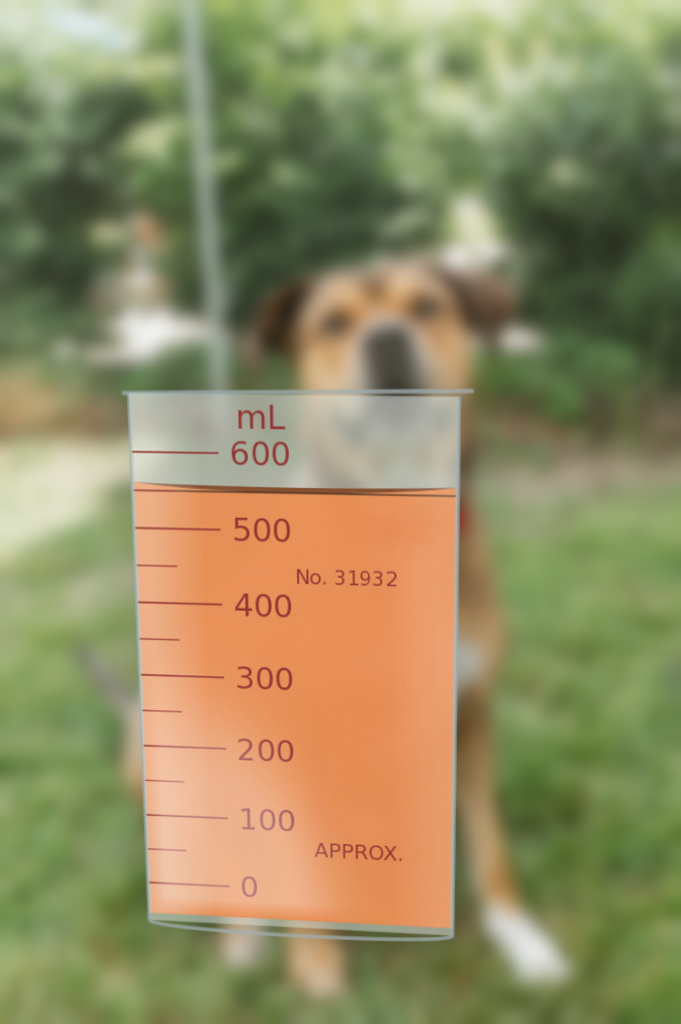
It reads value=550 unit=mL
